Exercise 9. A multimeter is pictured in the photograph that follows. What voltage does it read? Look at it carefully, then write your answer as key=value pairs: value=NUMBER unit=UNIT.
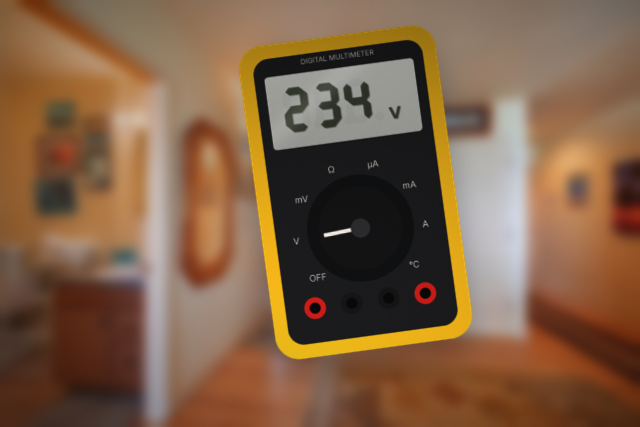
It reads value=234 unit=V
